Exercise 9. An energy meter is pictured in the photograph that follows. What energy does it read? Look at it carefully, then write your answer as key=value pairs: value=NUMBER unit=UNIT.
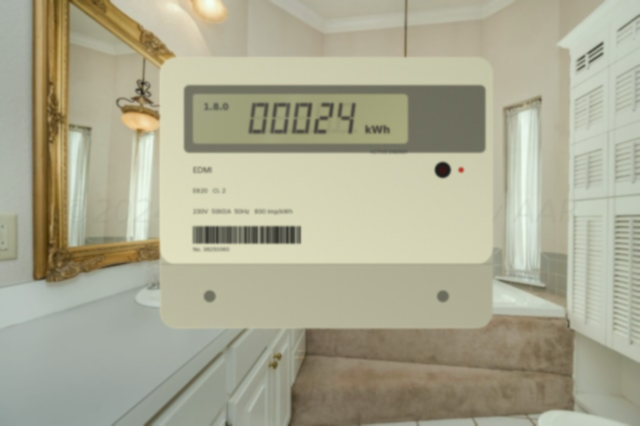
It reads value=24 unit=kWh
